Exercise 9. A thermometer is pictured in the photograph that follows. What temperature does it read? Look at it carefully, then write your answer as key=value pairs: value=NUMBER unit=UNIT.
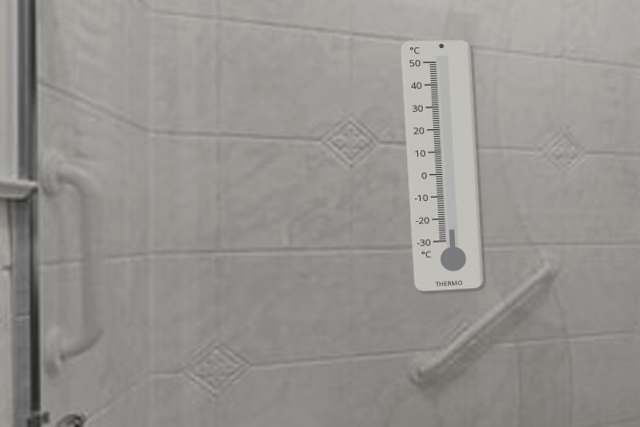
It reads value=-25 unit=°C
